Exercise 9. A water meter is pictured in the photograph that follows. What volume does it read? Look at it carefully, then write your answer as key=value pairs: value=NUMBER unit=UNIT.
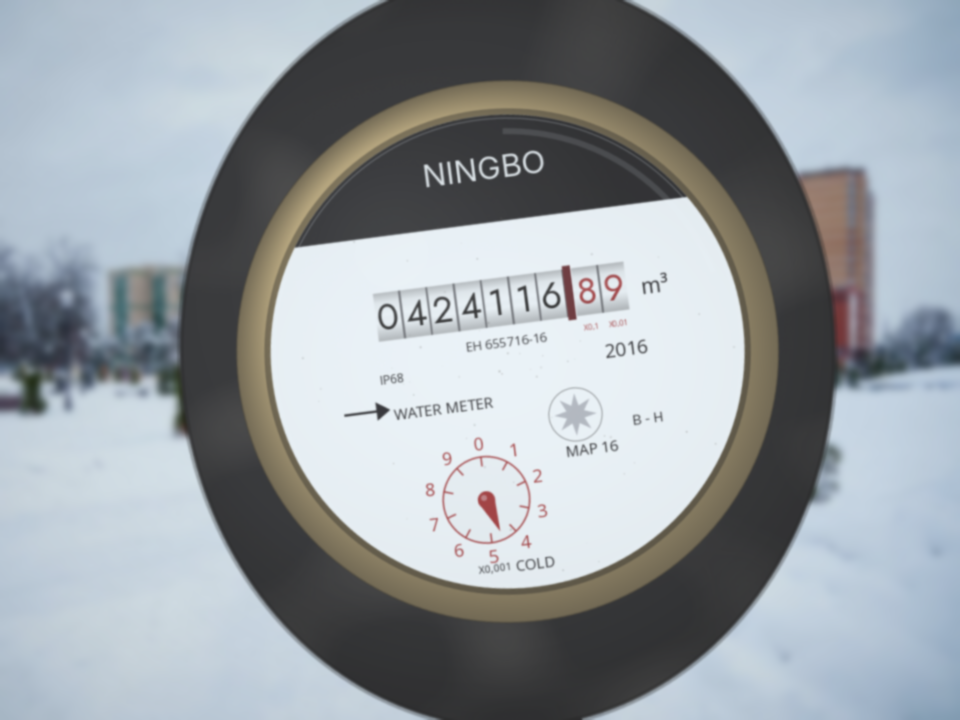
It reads value=424116.894 unit=m³
